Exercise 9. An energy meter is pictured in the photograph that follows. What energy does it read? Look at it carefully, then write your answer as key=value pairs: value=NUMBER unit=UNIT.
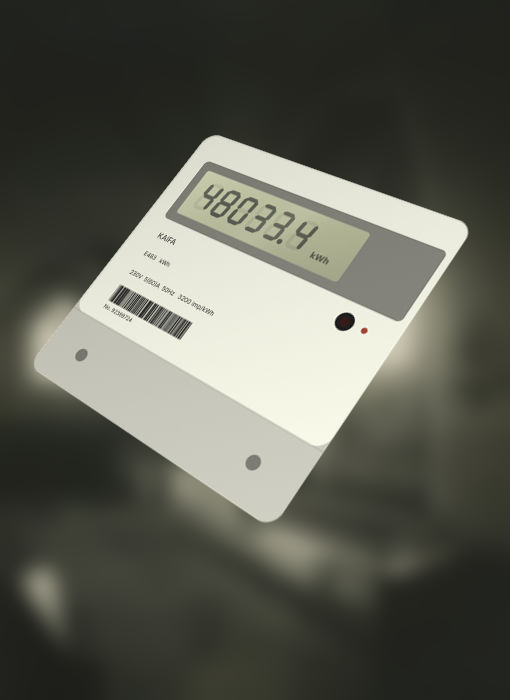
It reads value=48033.4 unit=kWh
